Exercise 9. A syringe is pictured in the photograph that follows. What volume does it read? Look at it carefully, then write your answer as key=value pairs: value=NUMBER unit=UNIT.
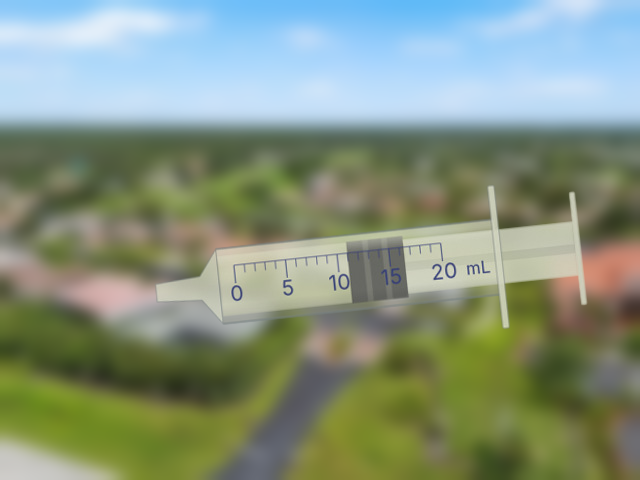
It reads value=11 unit=mL
